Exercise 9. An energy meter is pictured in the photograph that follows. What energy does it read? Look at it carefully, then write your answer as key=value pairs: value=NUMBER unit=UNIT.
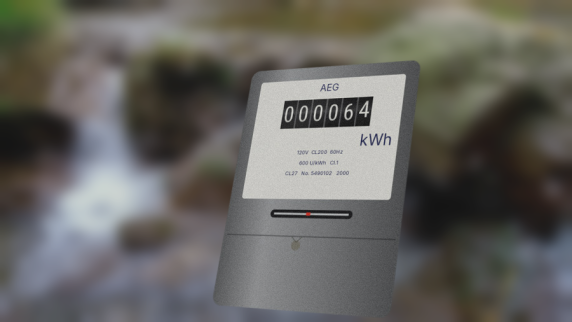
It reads value=64 unit=kWh
